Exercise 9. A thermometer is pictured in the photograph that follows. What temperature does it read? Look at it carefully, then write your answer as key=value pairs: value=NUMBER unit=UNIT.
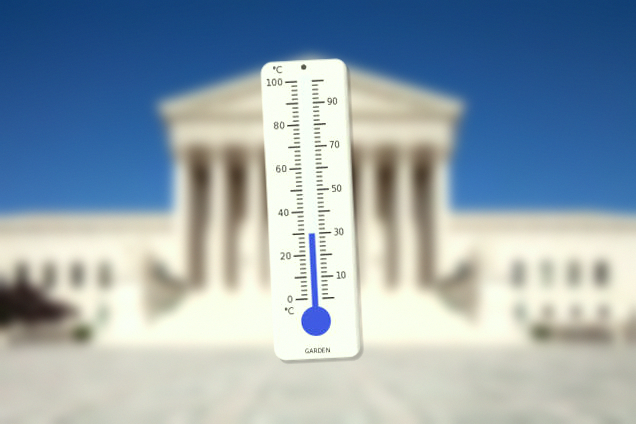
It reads value=30 unit=°C
